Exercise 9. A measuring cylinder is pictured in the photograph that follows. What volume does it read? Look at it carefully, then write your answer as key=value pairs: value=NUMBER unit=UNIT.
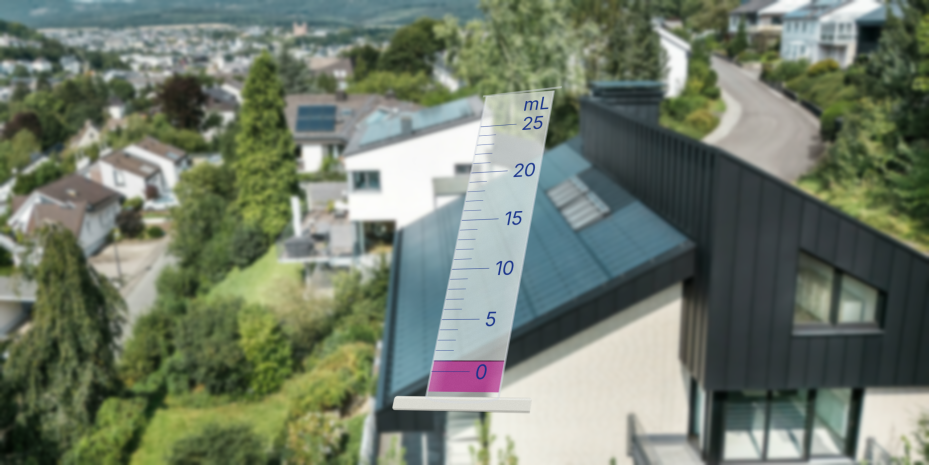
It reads value=1 unit=mL
